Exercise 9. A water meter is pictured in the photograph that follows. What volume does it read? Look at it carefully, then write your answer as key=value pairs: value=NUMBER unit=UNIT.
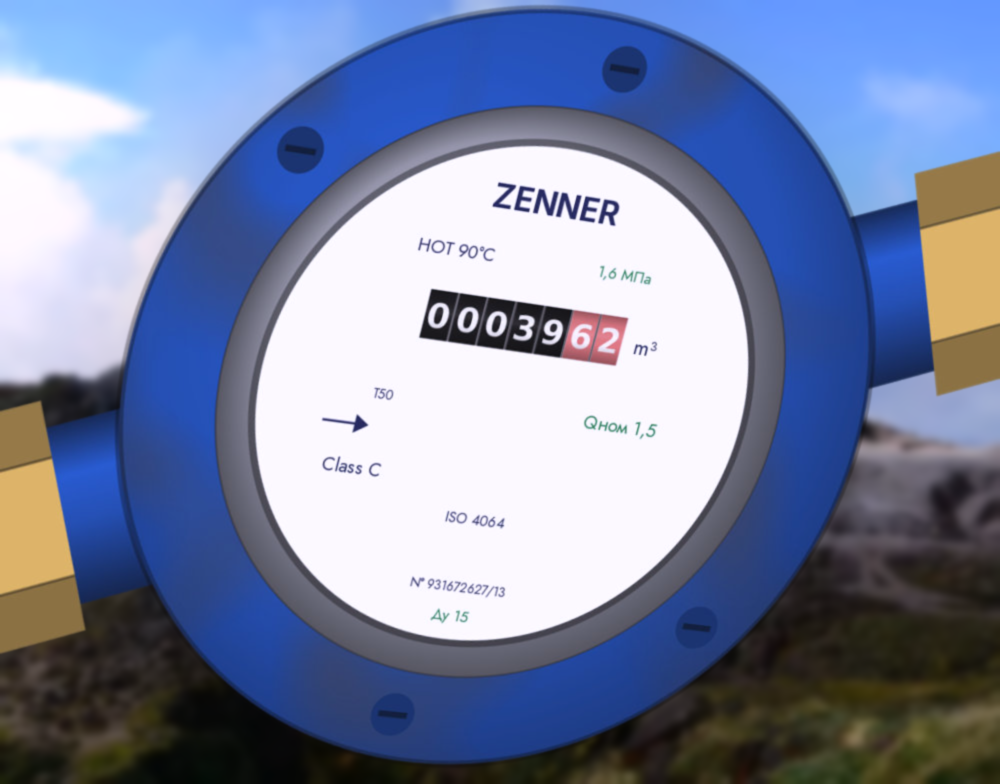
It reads value=39.62 unit=m³
